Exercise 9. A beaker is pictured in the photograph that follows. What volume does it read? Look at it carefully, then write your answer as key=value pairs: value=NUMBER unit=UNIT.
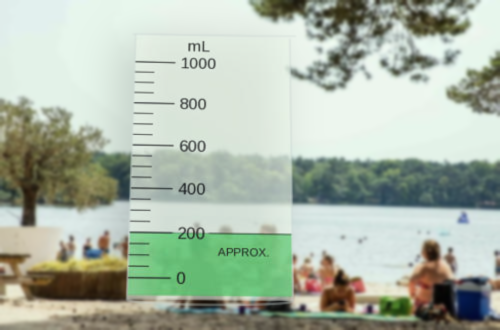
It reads value=200 unit=mL
